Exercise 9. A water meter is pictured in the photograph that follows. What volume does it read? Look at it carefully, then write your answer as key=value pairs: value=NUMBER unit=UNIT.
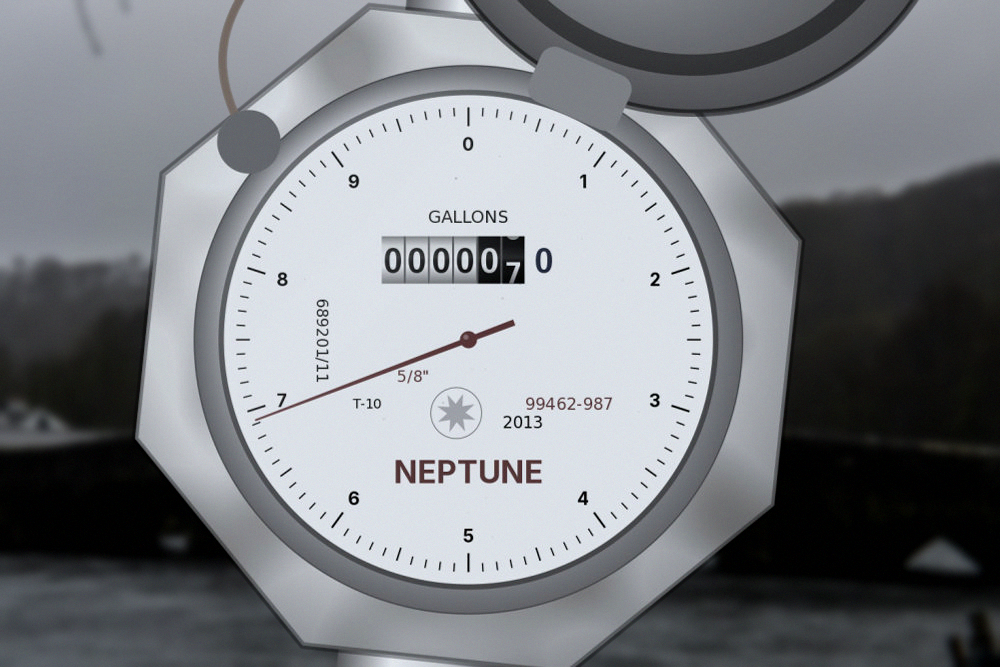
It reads value=66.9 unit=gal
